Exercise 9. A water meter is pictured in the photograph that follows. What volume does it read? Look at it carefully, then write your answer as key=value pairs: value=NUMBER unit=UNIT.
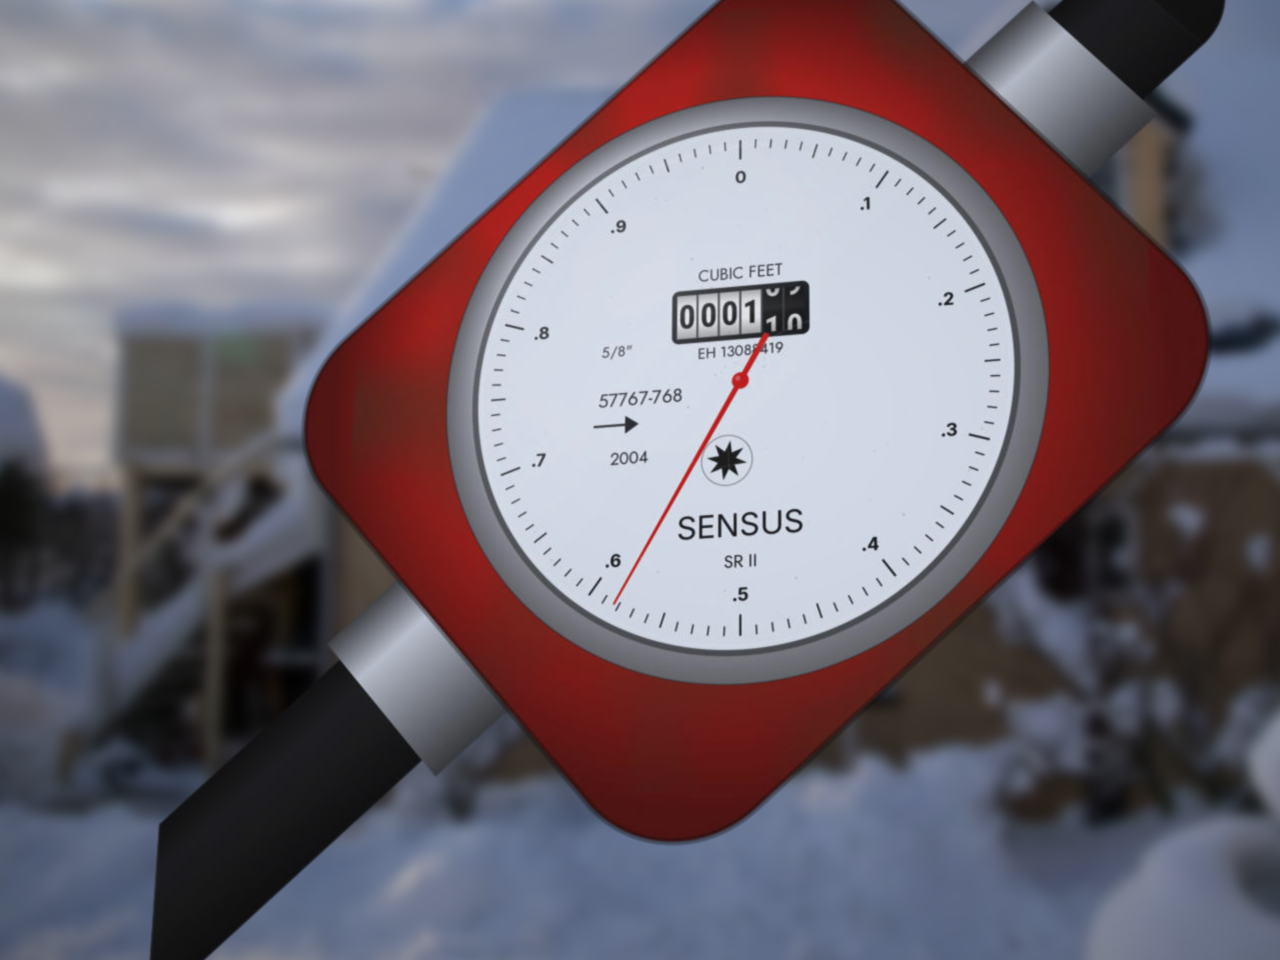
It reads value=109.58 unit=ft³
